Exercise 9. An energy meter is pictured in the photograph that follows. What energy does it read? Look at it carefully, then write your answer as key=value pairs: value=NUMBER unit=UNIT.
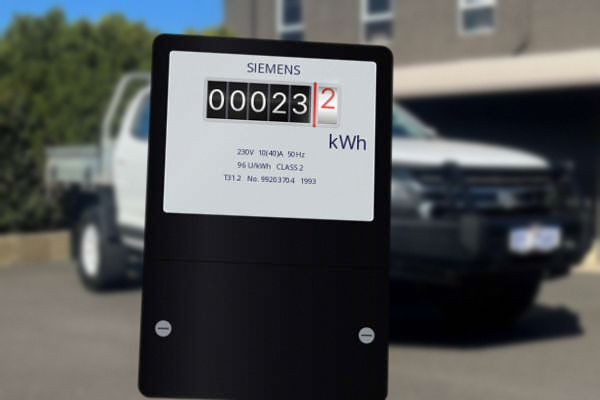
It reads value=23.2 unit=kWh
